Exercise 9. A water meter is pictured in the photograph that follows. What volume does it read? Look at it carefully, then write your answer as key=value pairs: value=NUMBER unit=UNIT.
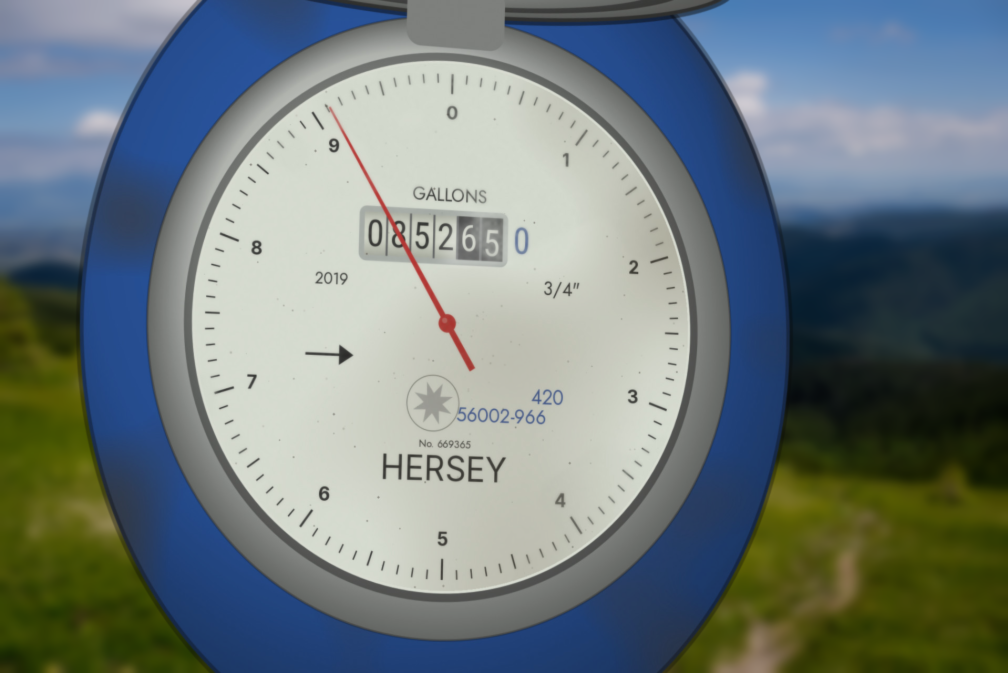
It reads value=852649.1 unit=gal
